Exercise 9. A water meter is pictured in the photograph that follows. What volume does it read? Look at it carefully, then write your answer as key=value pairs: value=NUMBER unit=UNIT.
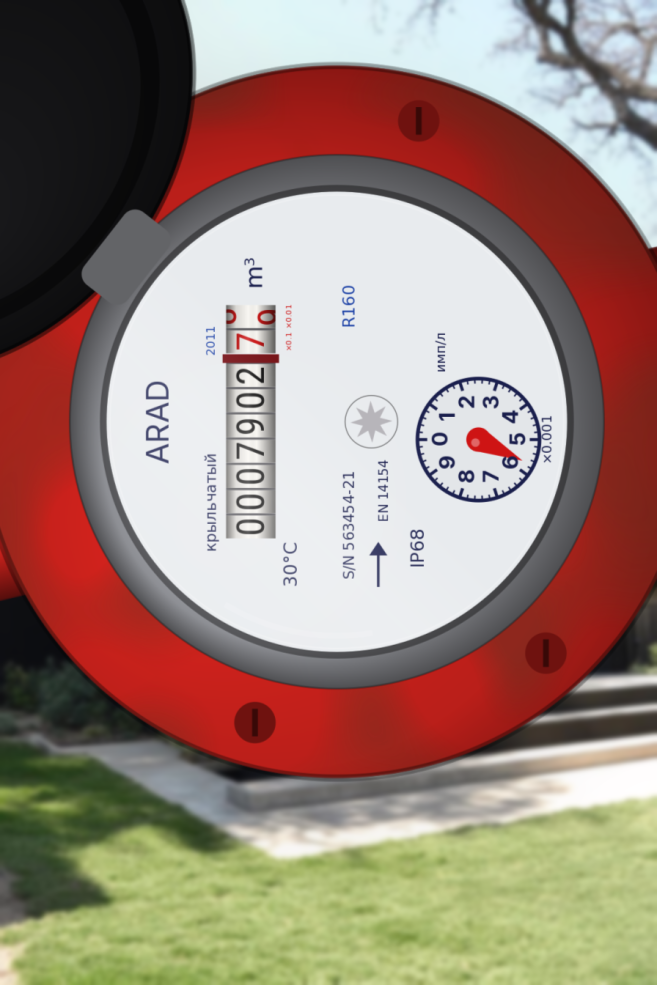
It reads value=7902.785 unit=m³
